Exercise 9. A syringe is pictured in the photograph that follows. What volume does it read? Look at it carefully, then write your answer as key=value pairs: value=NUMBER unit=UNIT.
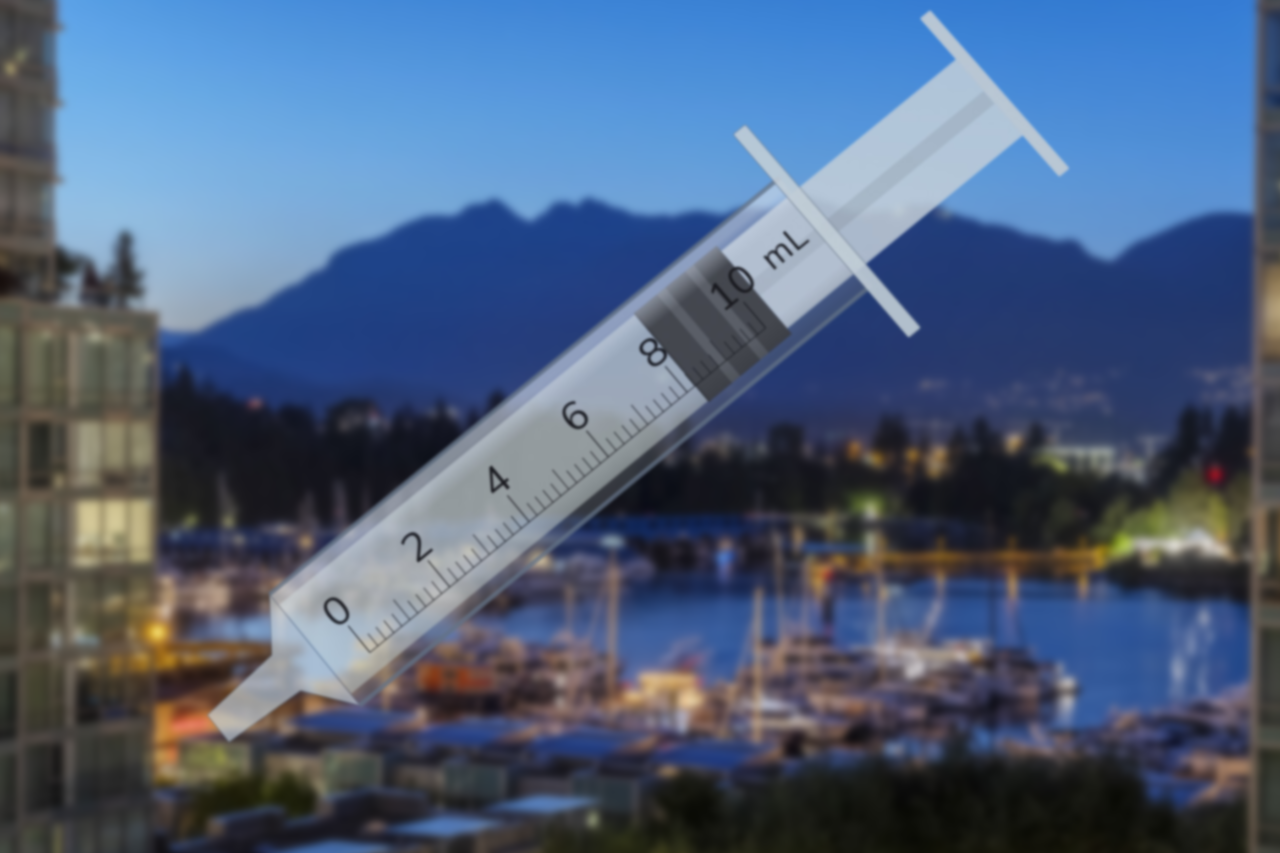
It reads value=8.2 unit=mL
